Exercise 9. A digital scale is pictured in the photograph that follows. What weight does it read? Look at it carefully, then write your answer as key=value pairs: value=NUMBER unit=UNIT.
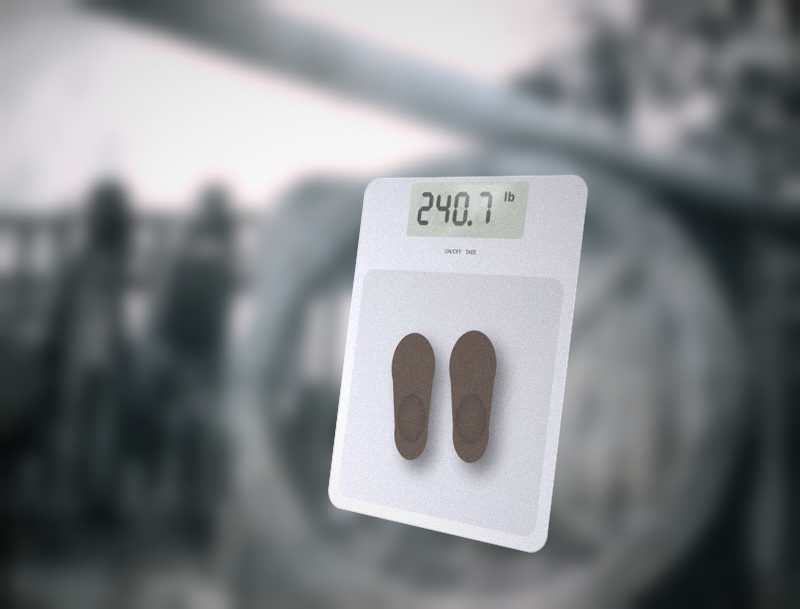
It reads value=240.7 unit=lb
